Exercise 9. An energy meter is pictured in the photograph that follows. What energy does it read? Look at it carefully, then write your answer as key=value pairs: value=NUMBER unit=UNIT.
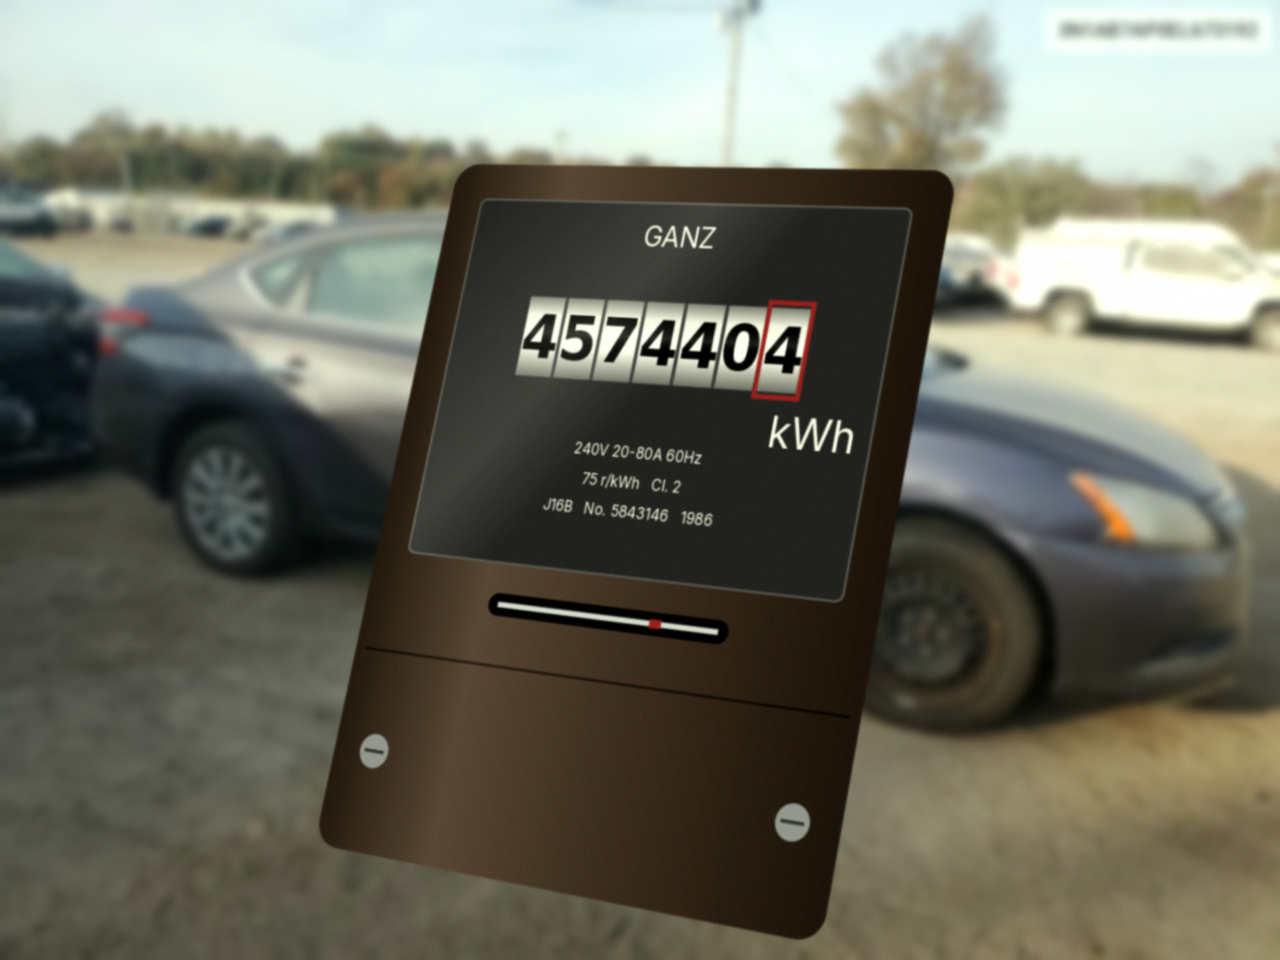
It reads value=457440.4 unit=kWh
